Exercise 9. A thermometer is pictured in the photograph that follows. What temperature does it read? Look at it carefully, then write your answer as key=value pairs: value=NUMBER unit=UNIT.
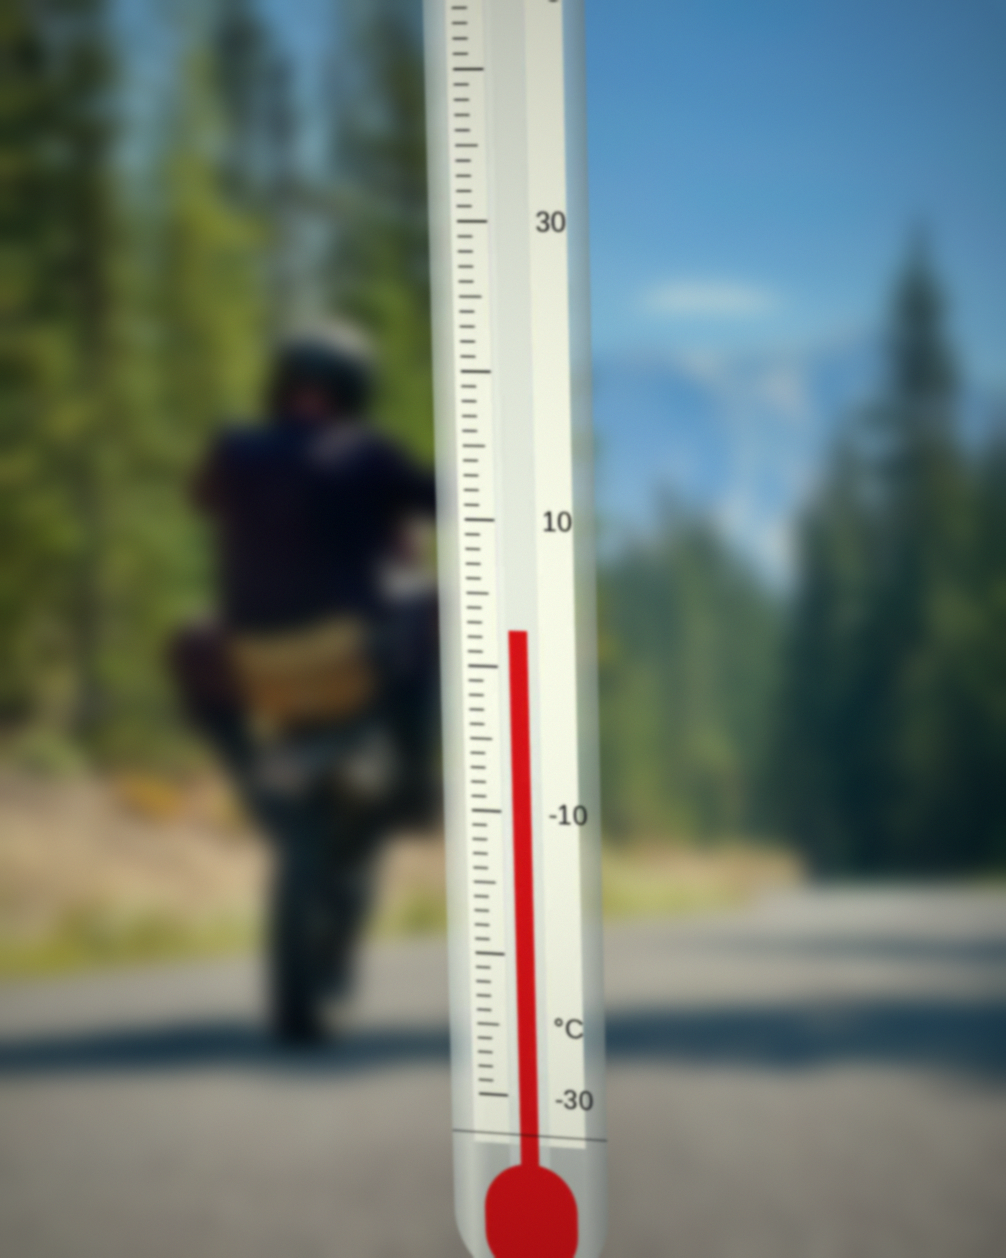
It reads value=2.5 unit=°C
